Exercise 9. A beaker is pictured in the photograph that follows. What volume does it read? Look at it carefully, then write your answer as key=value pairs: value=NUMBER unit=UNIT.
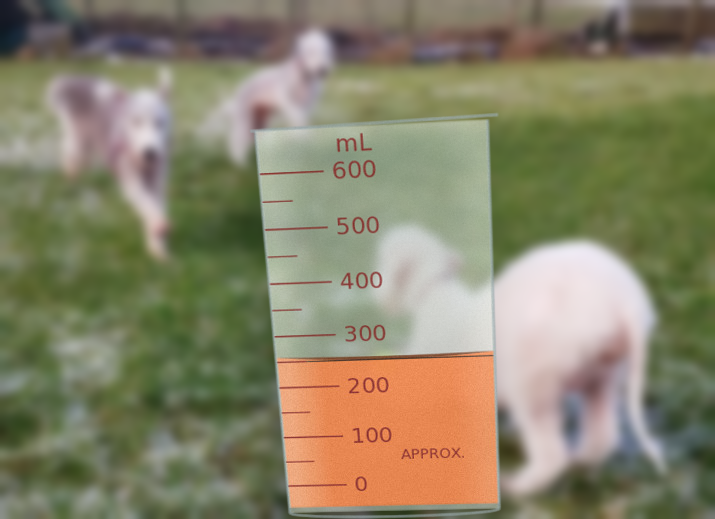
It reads value=250 unit=mL
